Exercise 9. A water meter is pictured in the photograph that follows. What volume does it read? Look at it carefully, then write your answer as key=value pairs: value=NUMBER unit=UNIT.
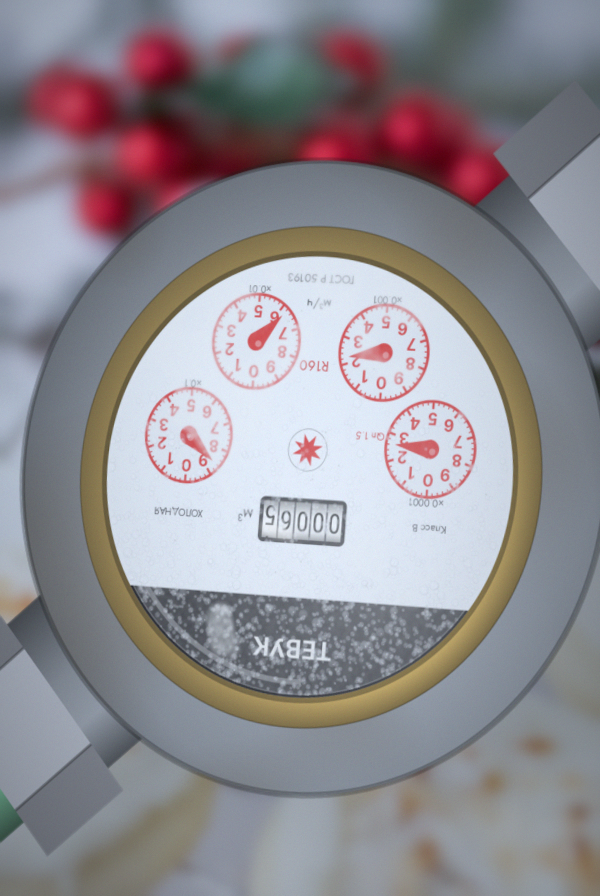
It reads value=64.8622 unit=m³
